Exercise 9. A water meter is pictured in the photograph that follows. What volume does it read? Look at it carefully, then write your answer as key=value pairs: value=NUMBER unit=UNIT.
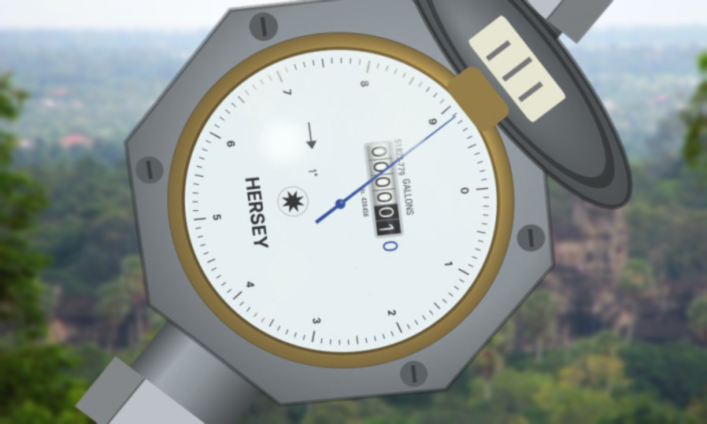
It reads value=9.1 unit=gal
